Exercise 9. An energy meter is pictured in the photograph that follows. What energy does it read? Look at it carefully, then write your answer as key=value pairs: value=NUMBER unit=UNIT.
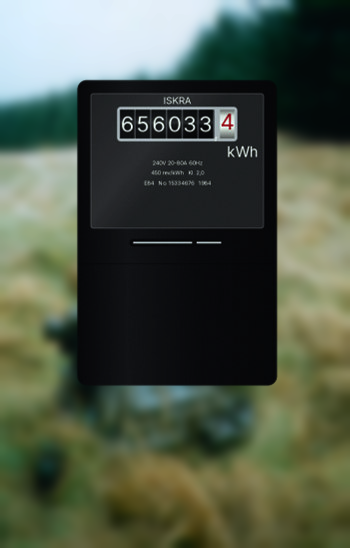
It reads value=656033.4 unit=kWh
